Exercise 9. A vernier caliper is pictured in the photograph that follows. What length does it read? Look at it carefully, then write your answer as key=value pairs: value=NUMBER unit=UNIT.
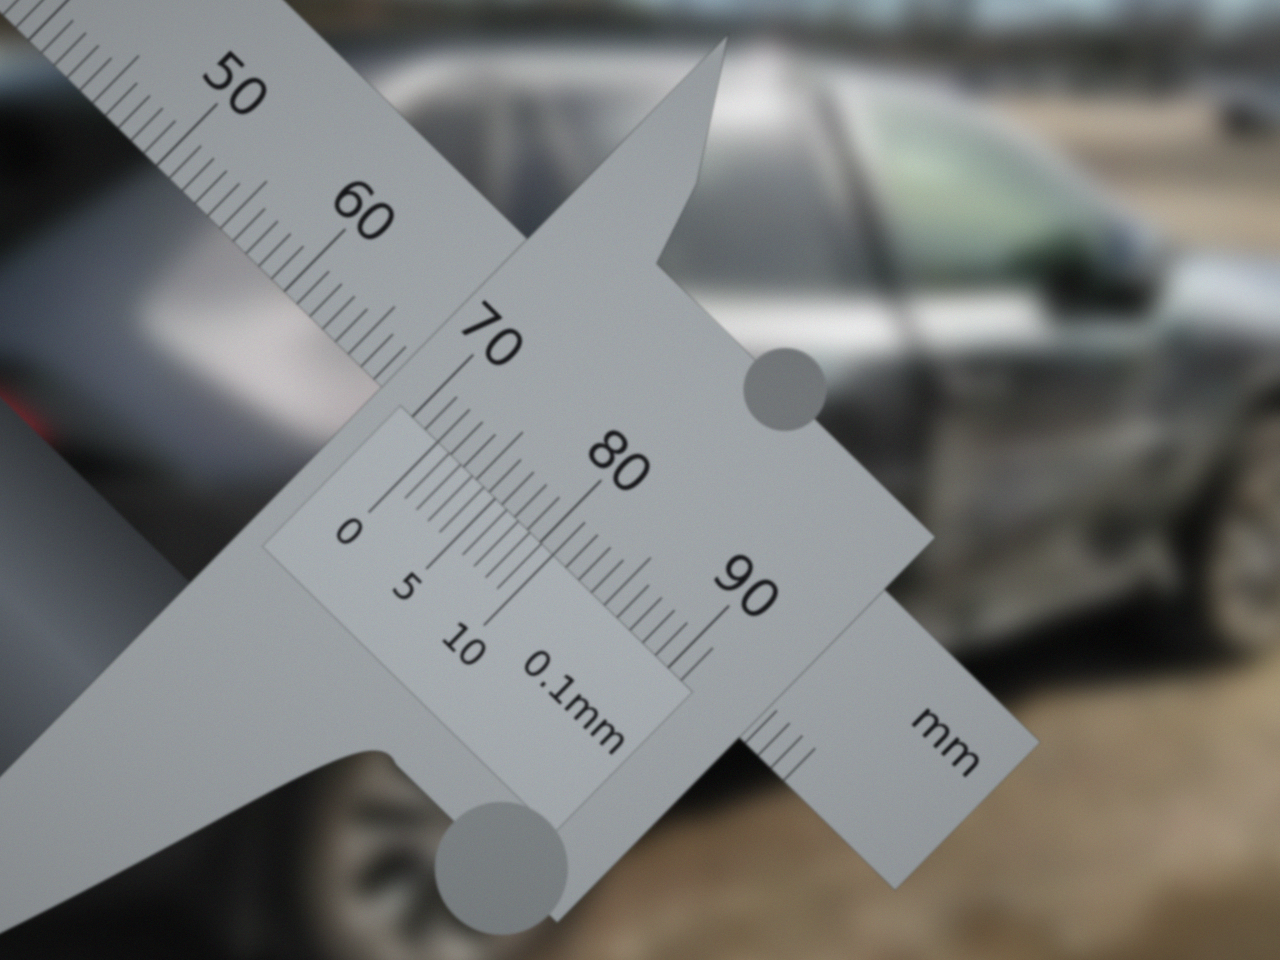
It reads value=72.0 unit=mm
